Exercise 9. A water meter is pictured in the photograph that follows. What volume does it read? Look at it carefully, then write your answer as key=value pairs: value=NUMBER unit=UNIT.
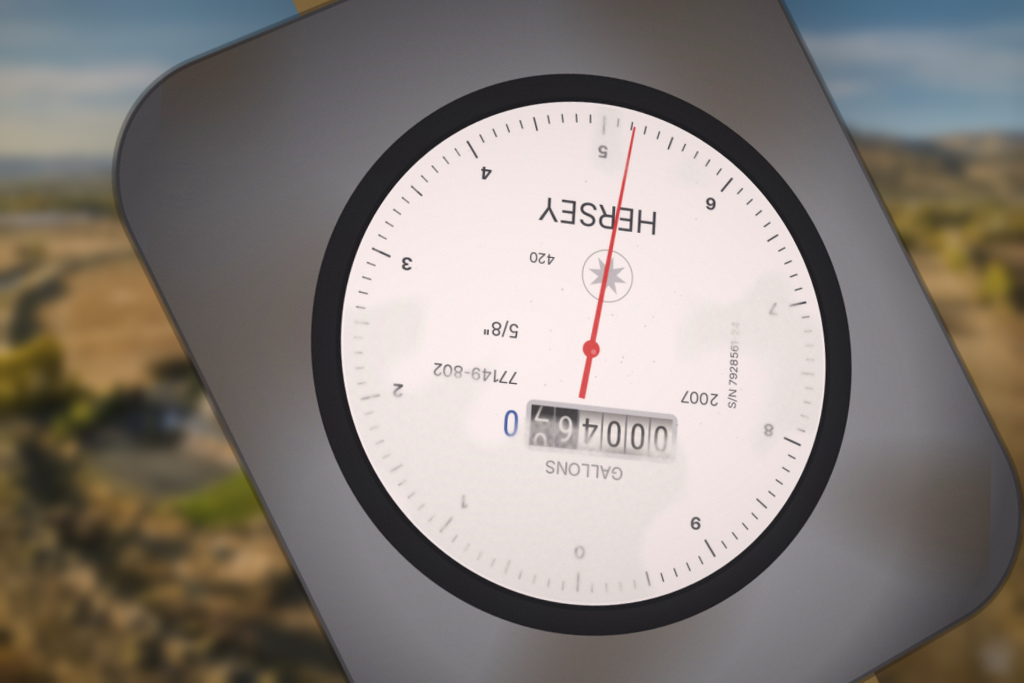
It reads value=4665.2 unit=gal
